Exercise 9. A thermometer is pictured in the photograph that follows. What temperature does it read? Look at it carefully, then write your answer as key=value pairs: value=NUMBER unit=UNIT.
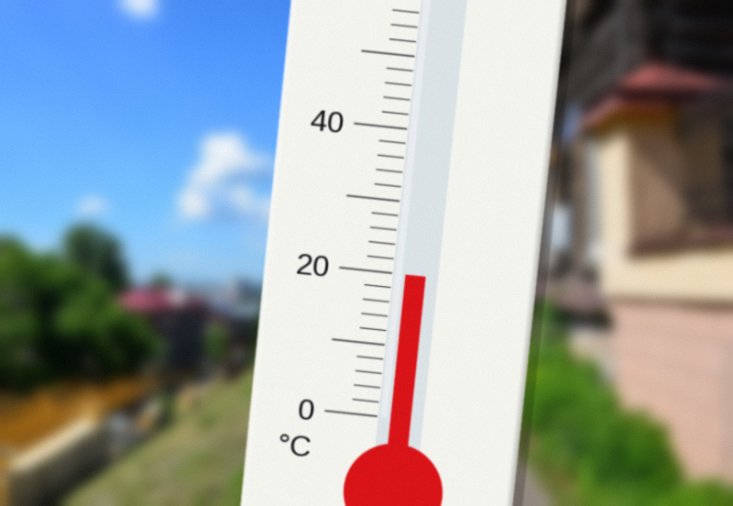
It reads value=20 unit=°C
